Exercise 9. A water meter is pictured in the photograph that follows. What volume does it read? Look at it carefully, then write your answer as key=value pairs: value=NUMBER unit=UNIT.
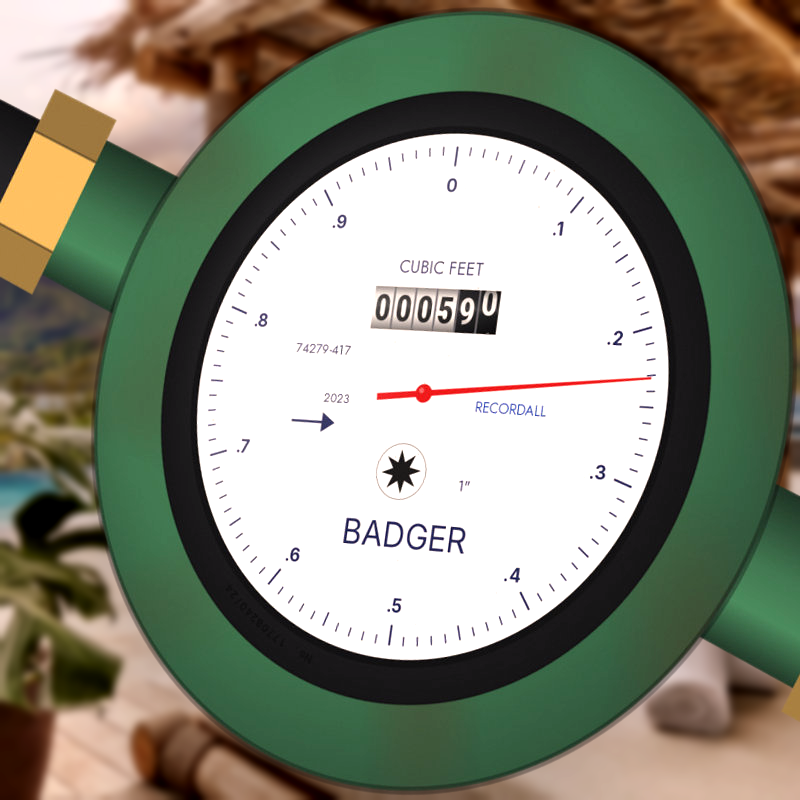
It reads value=590.23 unit=ft³
